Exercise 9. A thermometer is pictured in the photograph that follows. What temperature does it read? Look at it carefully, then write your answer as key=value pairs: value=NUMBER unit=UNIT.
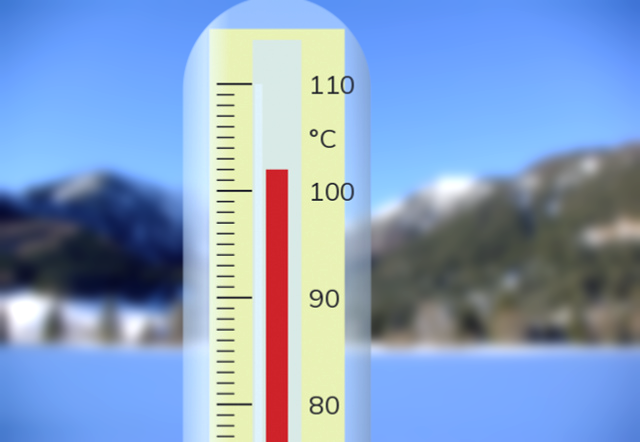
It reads value=102 unit=°C
